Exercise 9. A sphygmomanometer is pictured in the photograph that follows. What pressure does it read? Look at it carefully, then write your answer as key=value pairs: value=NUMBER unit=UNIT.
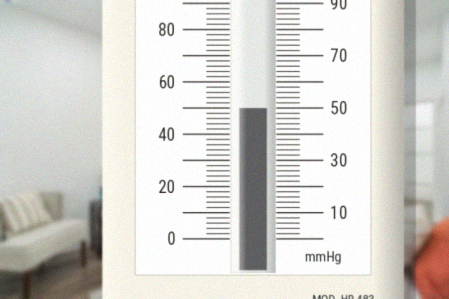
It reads value=50 unit=mmHg
